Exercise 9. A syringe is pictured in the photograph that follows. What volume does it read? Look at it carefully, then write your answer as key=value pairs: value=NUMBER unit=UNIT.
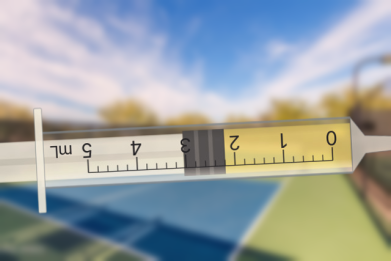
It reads value=2.2 unit=mL
